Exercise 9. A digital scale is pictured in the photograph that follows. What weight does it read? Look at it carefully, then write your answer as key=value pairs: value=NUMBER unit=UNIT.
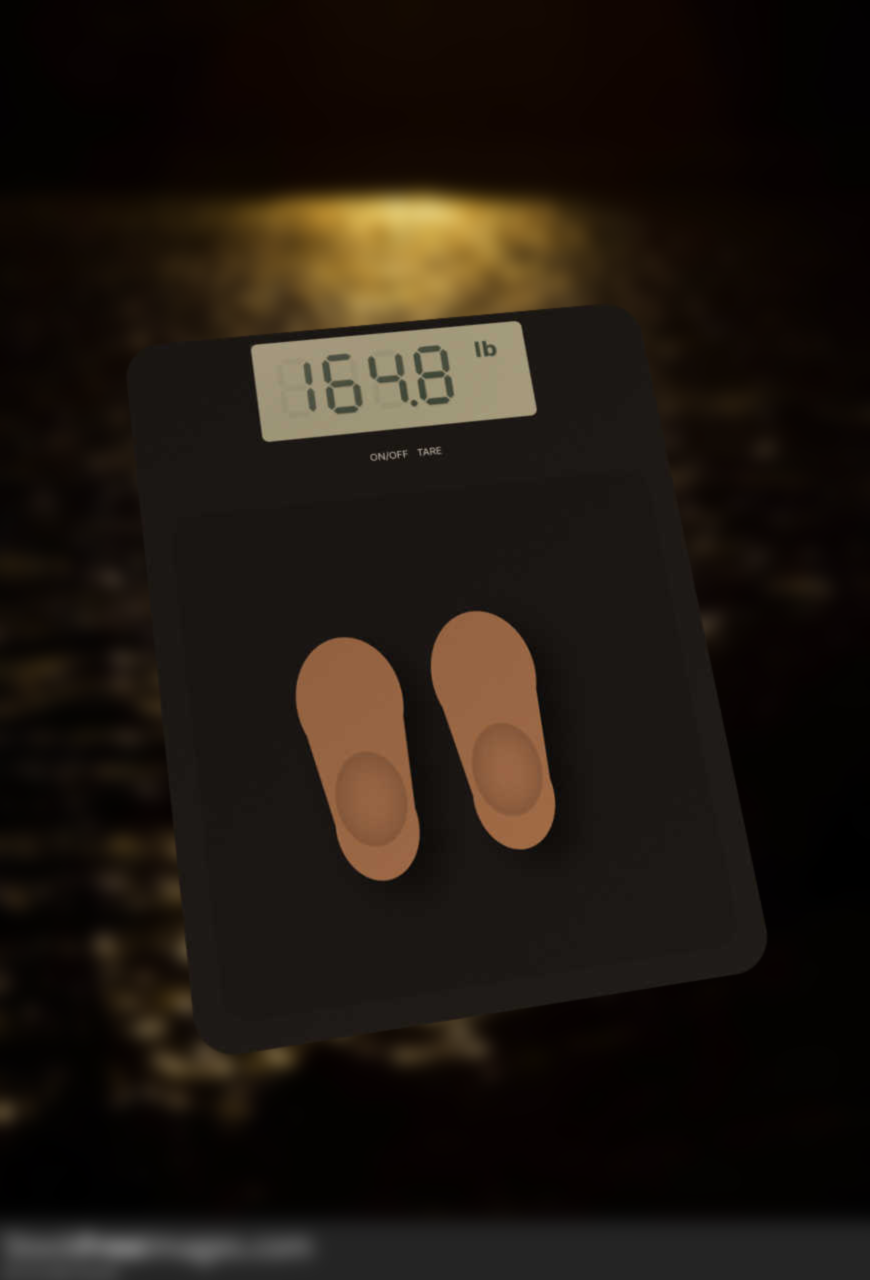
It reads value=164.8 unit=lb
